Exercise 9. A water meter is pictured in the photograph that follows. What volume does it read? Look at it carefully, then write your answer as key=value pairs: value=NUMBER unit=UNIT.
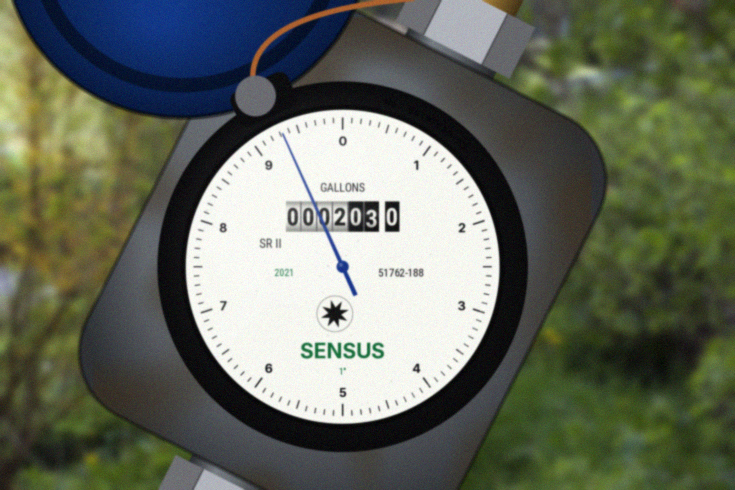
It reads value=2029.3 unit=gal
